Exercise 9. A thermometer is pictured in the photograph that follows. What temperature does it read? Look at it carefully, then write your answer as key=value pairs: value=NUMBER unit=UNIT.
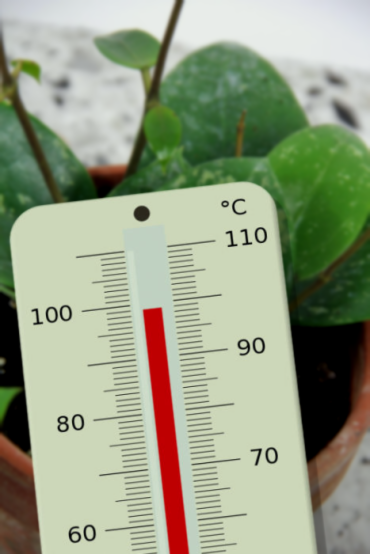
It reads value=99 unit=°C
